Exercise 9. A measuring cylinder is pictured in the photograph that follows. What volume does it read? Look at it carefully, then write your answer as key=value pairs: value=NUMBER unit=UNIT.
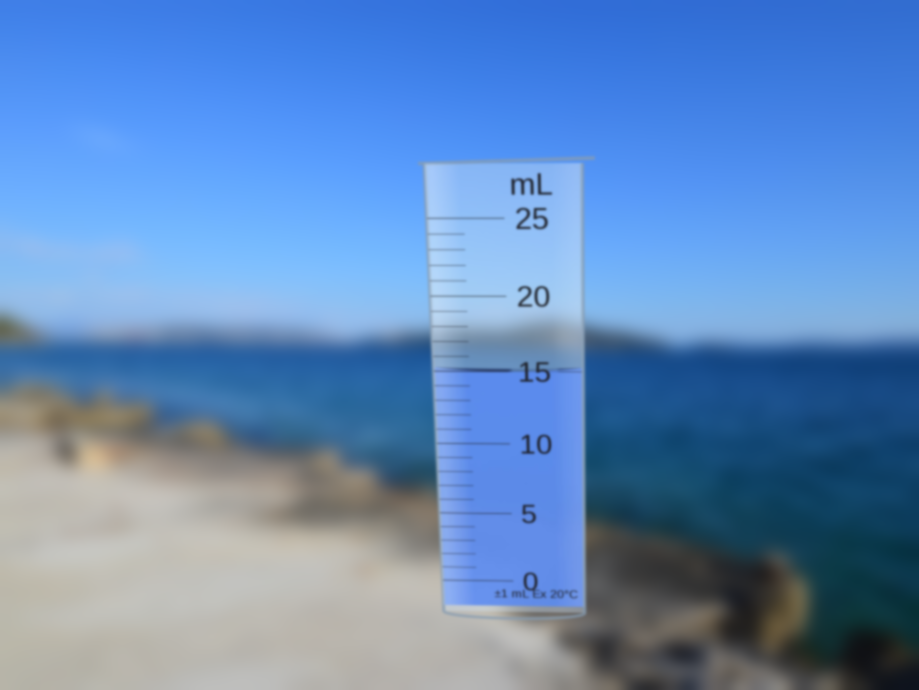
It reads value=15 unit=mL
